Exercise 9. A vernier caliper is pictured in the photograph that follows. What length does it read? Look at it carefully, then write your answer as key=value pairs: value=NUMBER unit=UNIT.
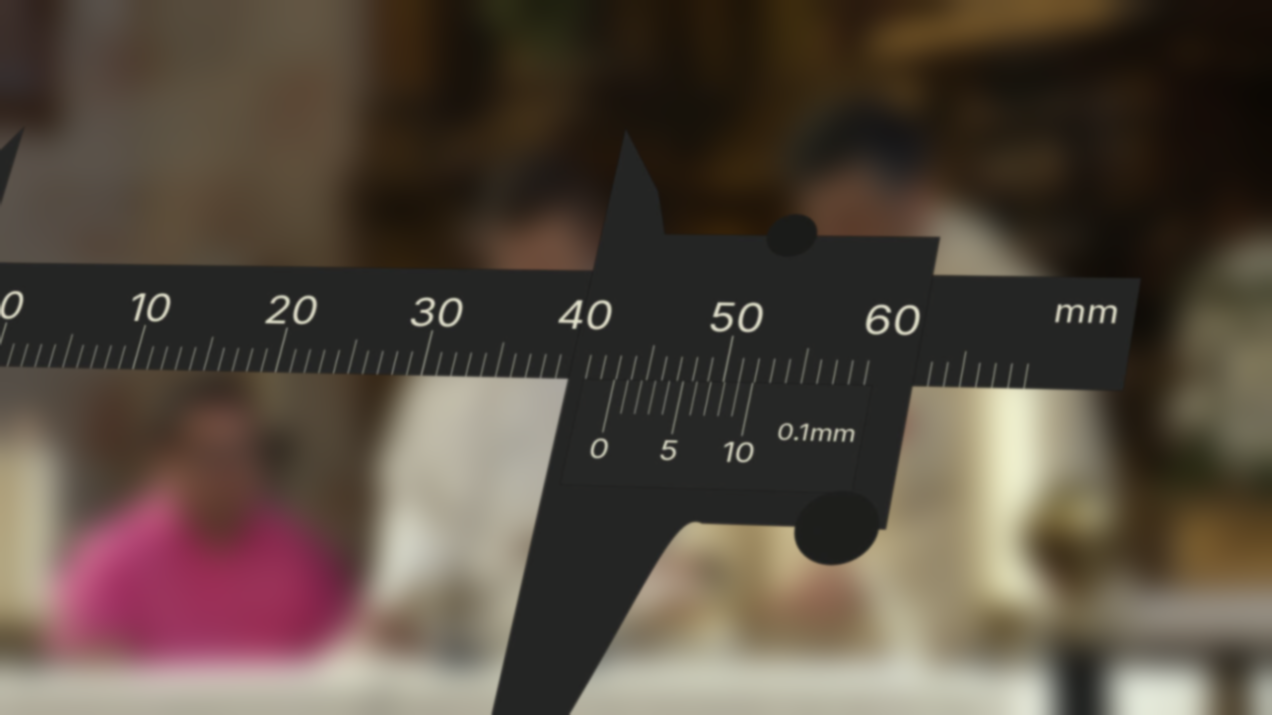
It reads value=42.9 unit=mm
